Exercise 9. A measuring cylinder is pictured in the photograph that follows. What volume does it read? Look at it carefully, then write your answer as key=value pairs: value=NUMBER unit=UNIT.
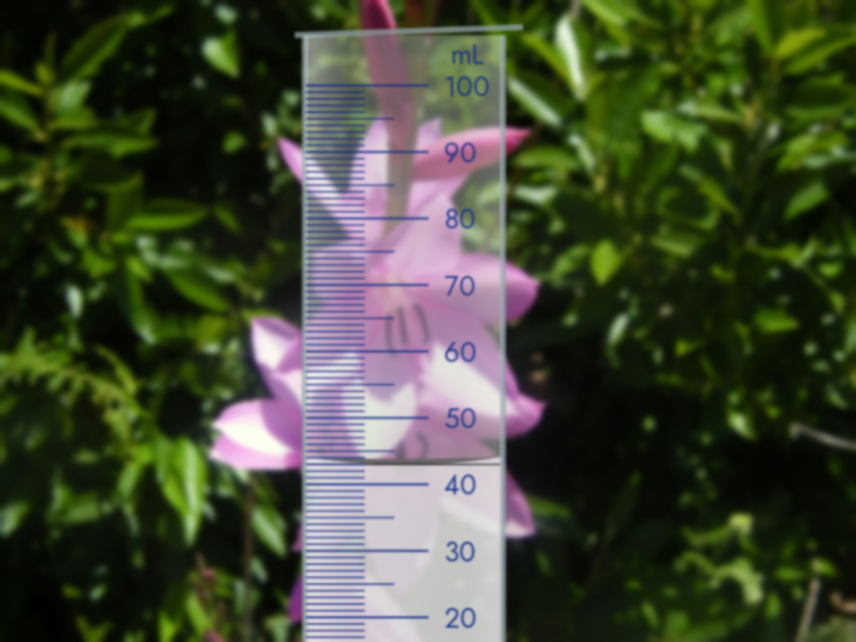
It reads value=43 unit=mL
